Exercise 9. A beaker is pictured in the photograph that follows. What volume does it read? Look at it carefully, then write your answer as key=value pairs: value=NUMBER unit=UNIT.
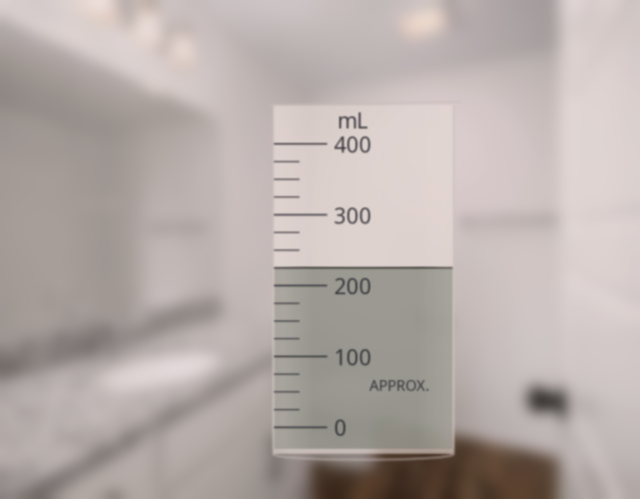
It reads value=225 unit=mL
